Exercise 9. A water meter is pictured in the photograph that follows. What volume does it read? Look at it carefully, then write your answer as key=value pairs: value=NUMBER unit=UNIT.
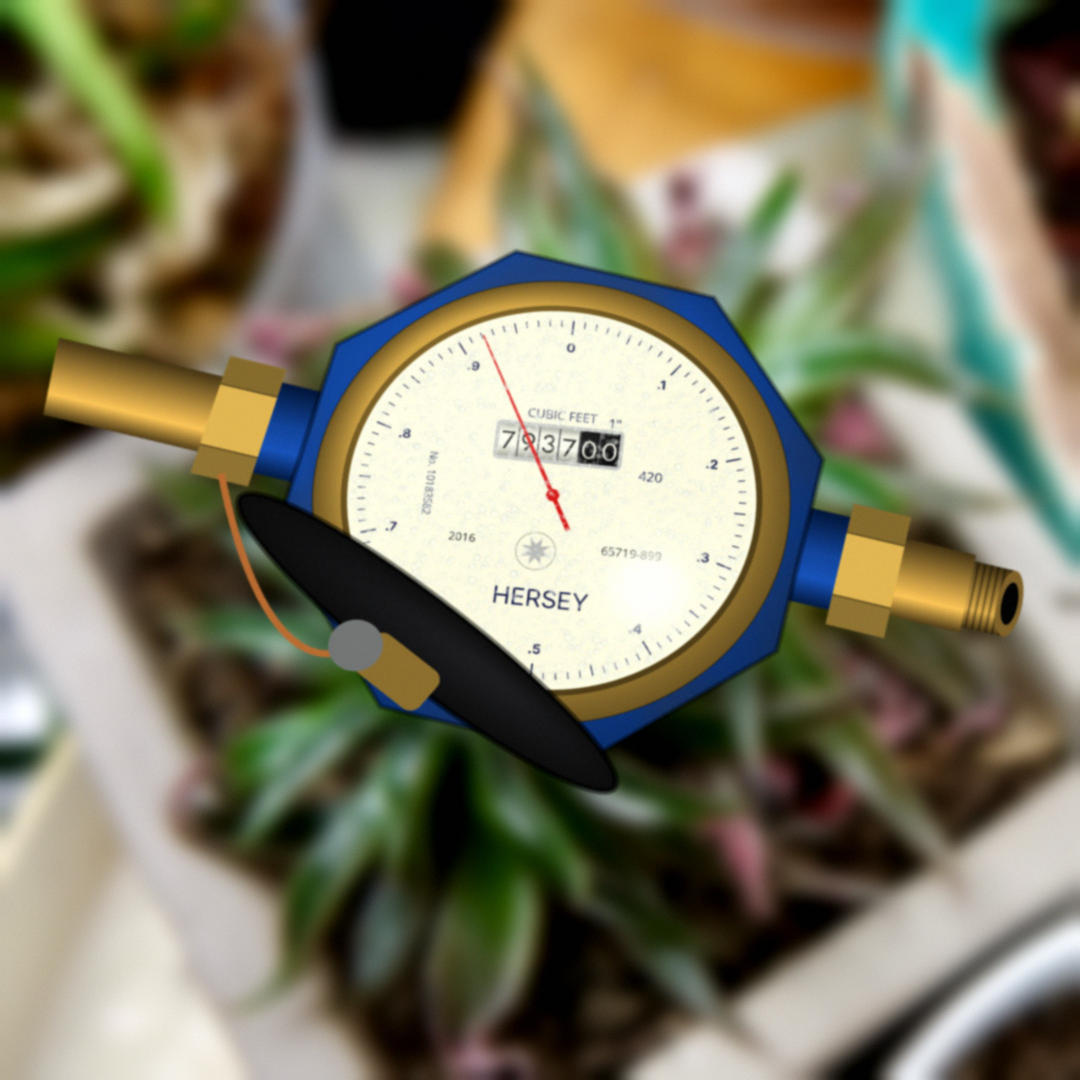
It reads value=793699.92 unit=ft³
